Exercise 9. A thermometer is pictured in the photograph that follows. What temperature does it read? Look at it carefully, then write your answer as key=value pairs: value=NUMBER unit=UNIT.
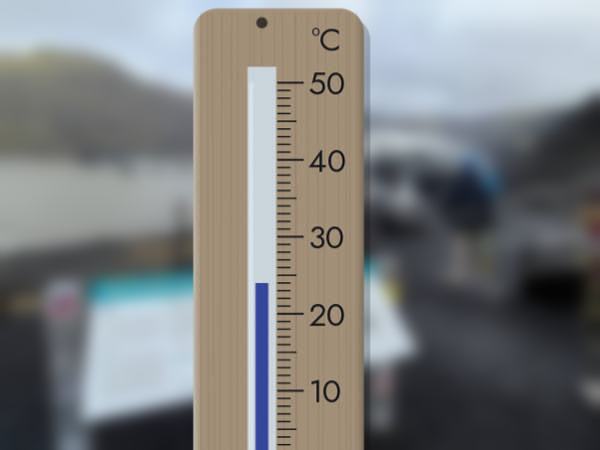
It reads value=24 unit=°C
